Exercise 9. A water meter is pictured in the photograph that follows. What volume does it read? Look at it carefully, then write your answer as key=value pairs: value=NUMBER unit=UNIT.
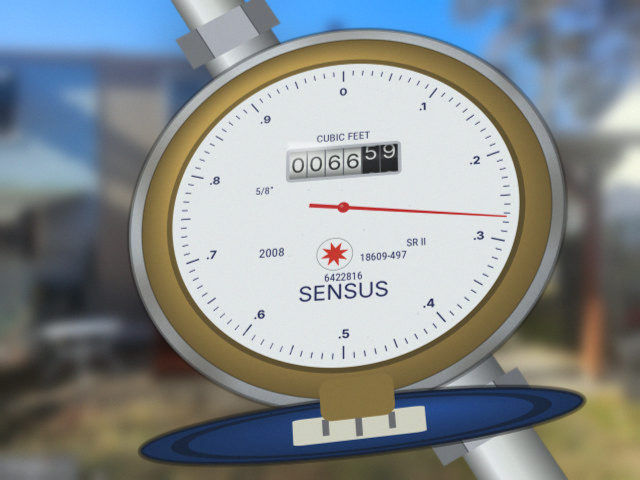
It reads value=6659.27 unit=ft³
